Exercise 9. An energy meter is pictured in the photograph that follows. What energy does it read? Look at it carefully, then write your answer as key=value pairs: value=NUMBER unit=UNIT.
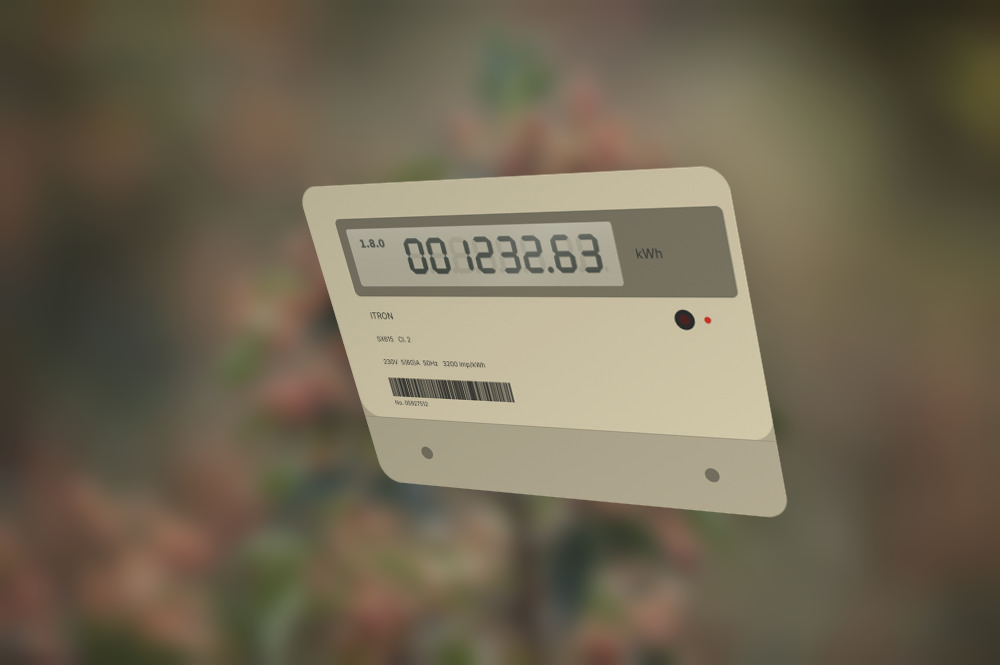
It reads value=1232.63 unit=kWh
